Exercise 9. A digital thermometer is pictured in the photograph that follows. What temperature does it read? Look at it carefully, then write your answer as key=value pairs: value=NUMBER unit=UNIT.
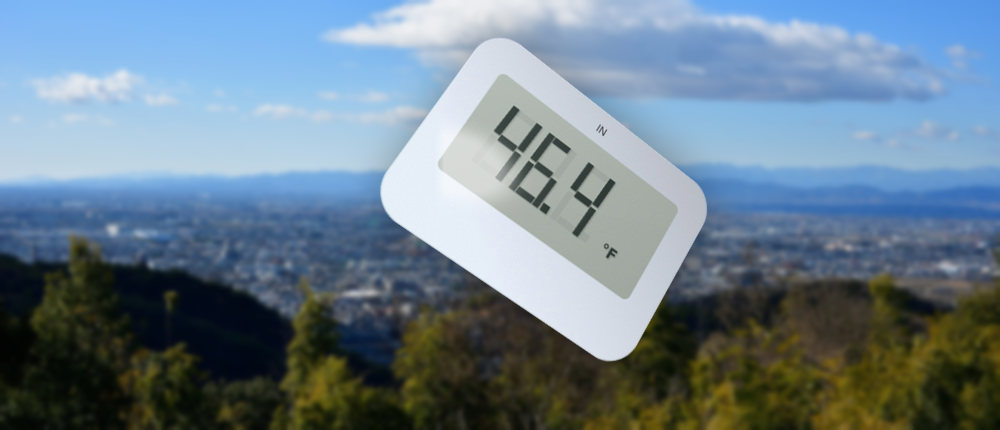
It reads value=46.4 unit=°F
